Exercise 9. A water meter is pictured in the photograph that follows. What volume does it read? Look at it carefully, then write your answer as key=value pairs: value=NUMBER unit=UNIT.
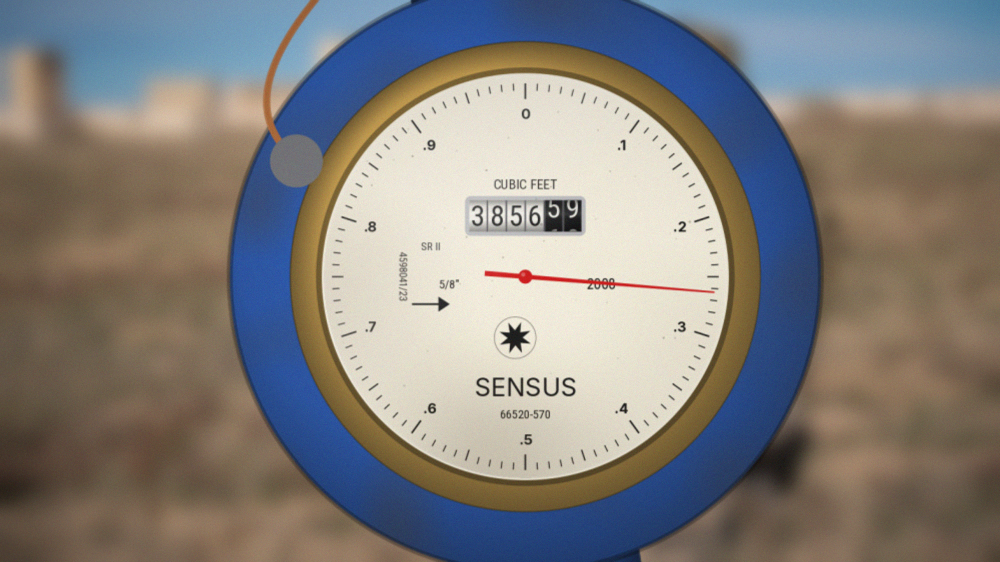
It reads value=385659.26 unit=ft³
